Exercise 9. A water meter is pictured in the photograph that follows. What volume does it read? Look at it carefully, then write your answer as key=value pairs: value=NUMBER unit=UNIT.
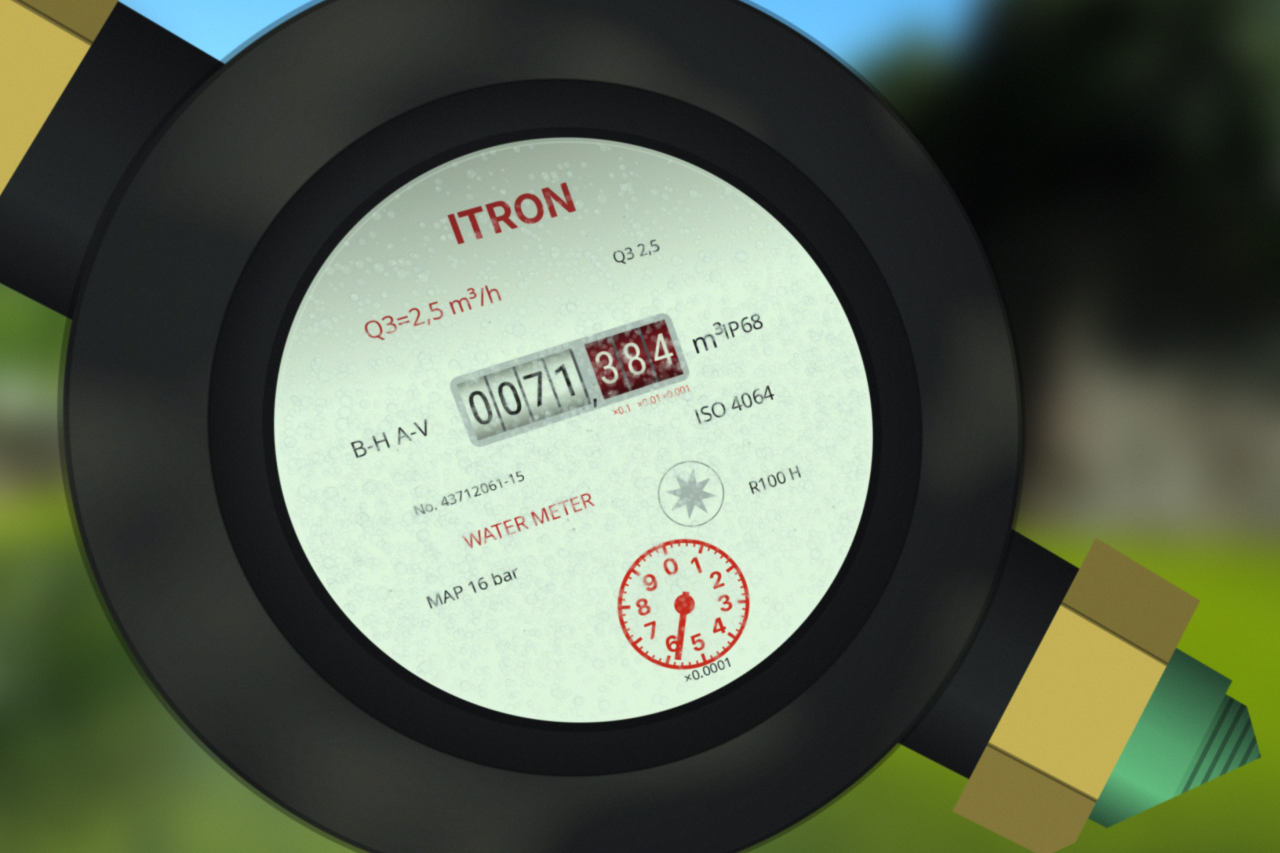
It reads value=71.3845 unit=m³
